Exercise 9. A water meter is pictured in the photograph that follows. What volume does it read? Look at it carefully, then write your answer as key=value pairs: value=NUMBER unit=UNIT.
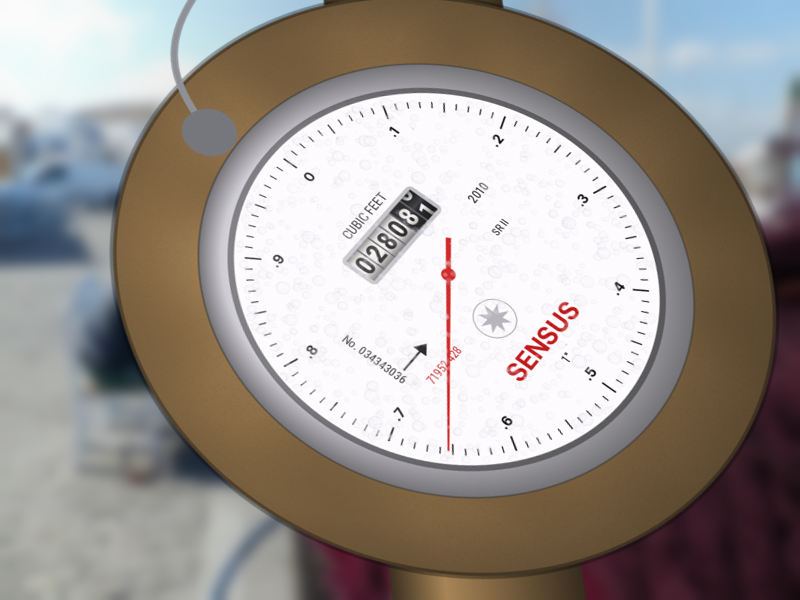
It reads value=28080.65 unit=ft³
